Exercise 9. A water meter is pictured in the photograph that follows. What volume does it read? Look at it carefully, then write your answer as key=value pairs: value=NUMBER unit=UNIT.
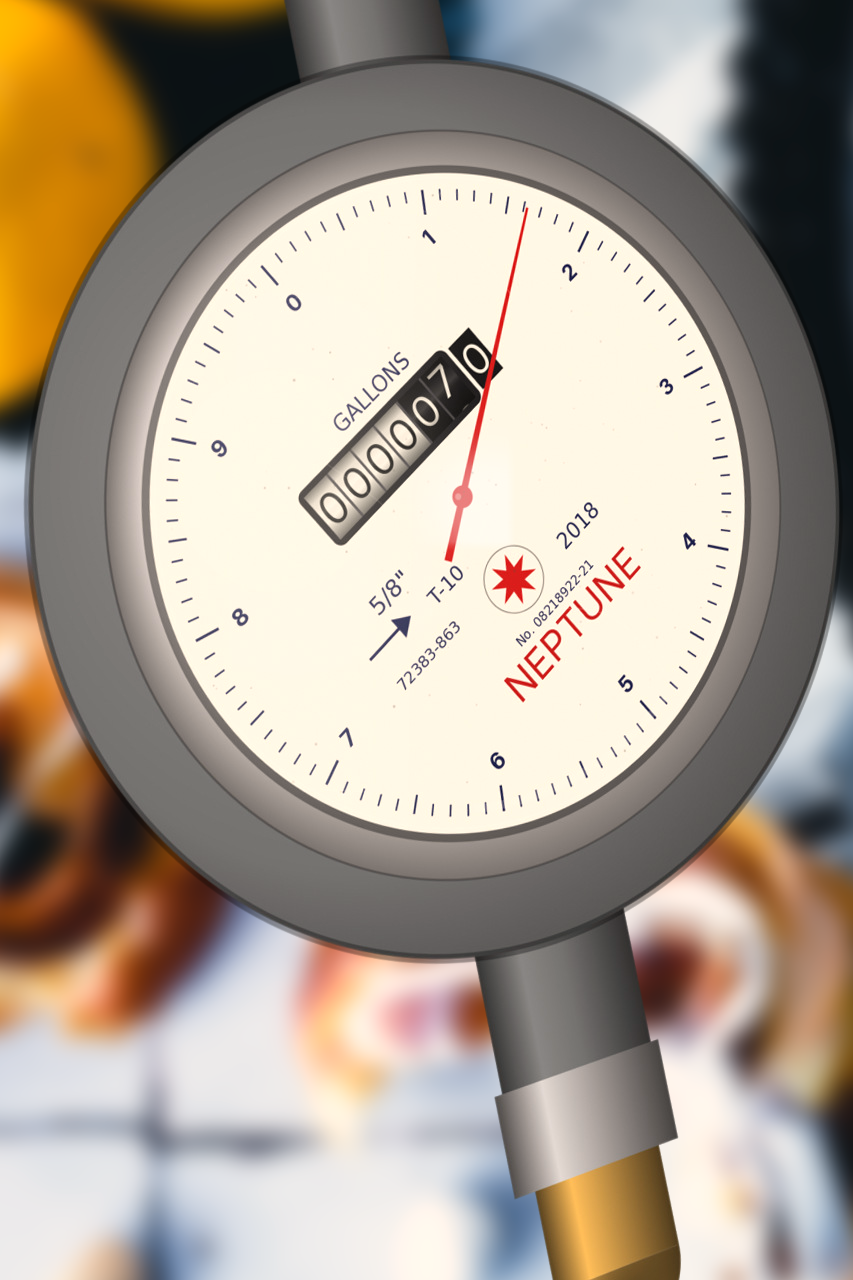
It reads value=71.6 unit=gal
